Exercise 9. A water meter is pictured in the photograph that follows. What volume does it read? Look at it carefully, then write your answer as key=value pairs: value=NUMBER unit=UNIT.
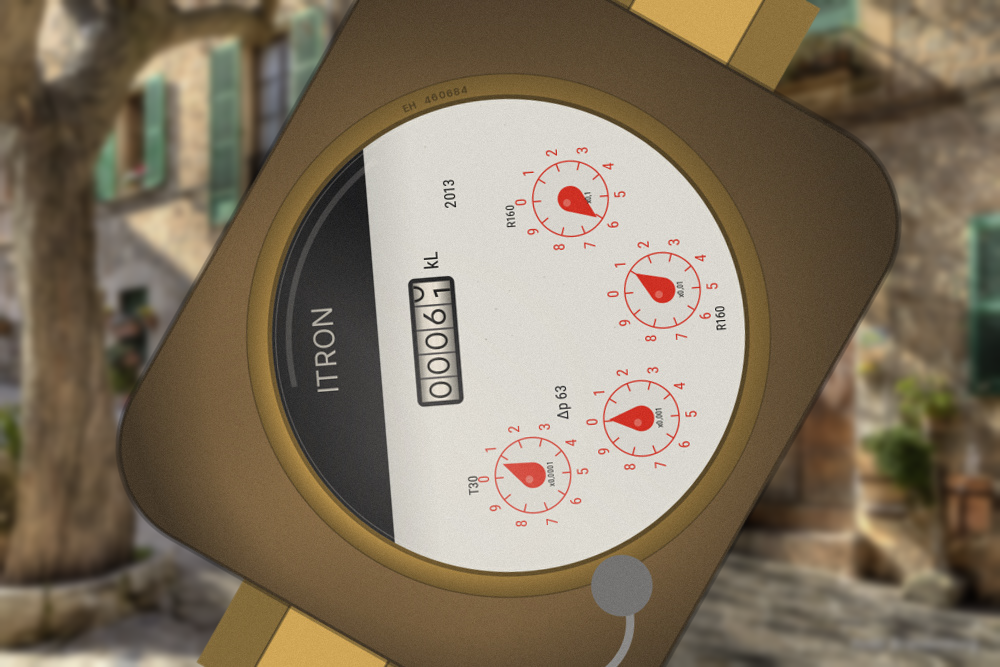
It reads value=60.6100 unit=kL
